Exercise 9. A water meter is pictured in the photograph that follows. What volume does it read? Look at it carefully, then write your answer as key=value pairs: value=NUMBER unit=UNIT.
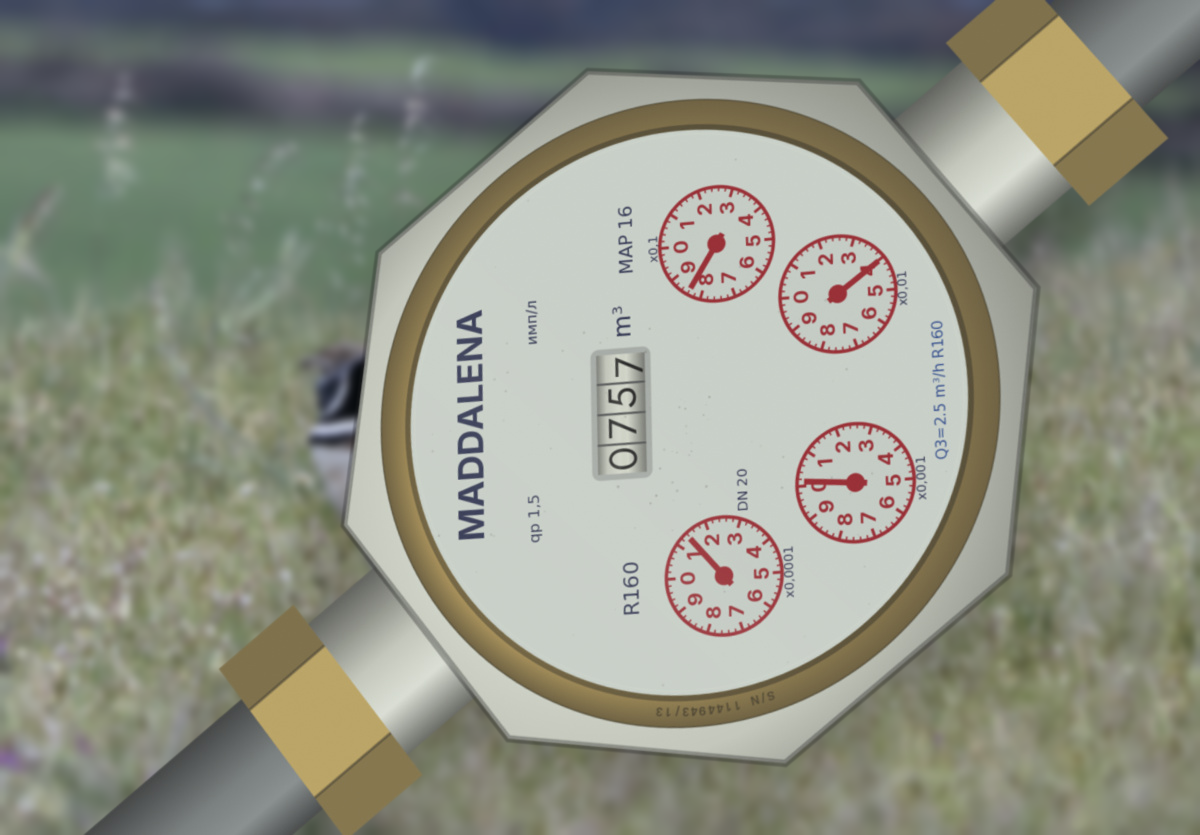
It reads value=756.8401 unit=m³
